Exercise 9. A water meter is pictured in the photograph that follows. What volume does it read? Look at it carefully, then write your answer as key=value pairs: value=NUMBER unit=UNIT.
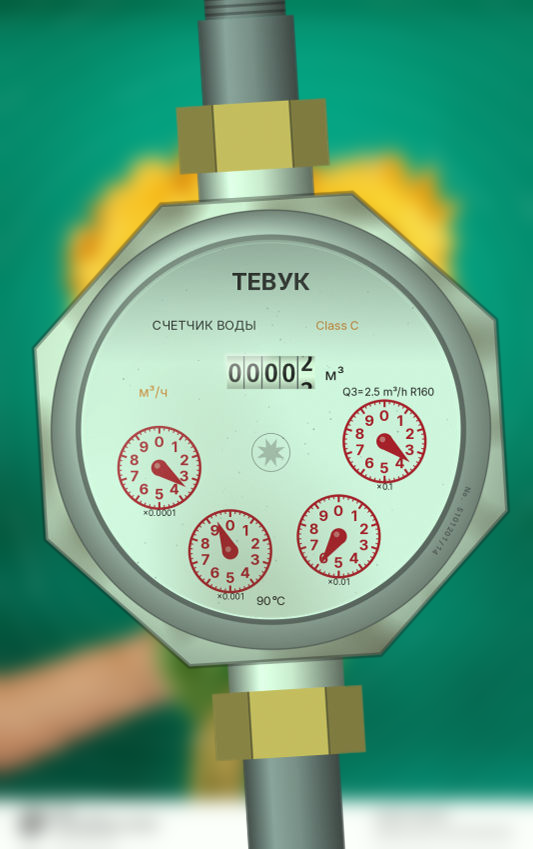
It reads value=2.3593 unit=m³
